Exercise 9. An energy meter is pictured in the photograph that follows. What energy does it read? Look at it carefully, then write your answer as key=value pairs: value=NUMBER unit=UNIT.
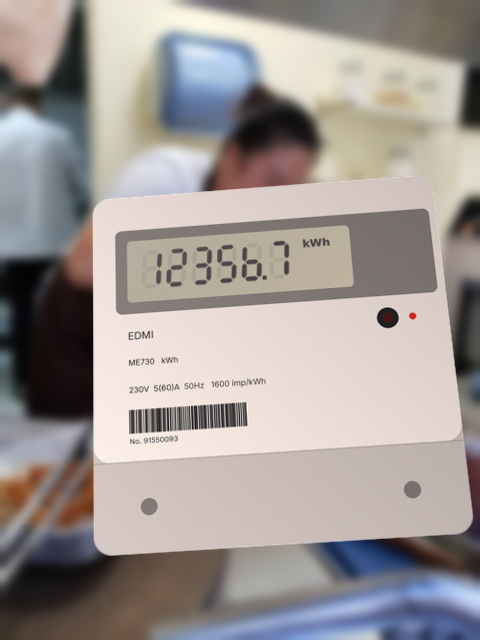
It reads value=12356.7 unit=kWh
